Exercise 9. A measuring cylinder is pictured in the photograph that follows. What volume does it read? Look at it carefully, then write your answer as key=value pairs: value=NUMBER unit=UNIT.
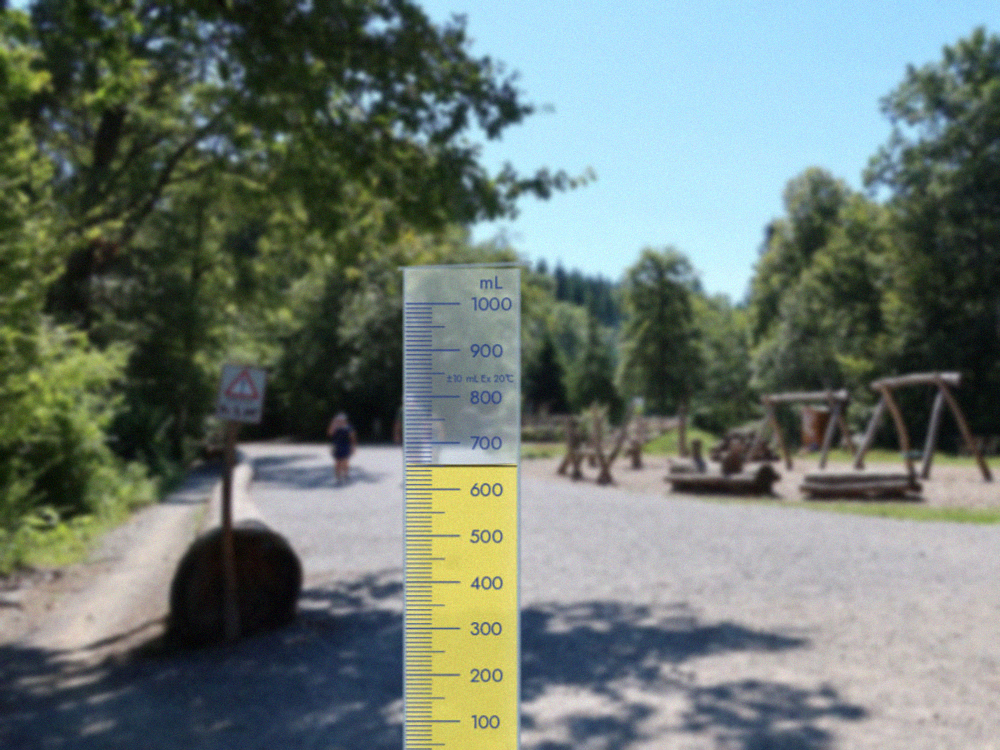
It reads value=650 unit=mL
